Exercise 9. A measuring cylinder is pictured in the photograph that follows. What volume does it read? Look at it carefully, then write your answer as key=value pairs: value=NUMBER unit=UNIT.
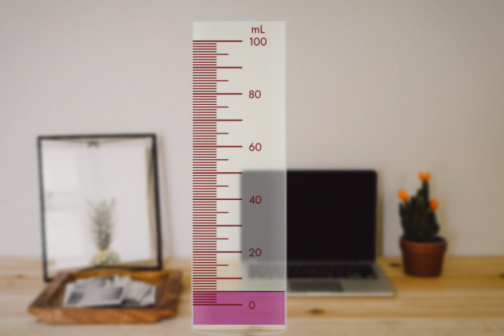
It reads value=5 unit=mL
